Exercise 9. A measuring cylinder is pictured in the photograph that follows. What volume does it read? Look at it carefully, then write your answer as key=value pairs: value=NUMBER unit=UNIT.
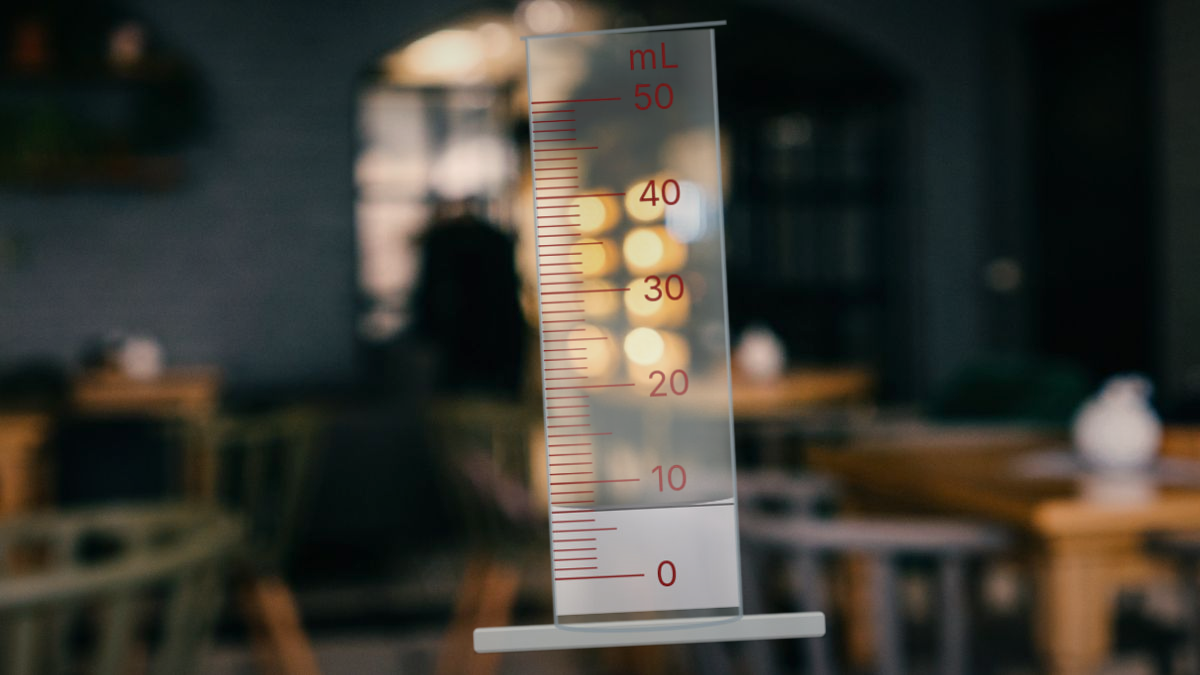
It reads value=7 unit=mL
